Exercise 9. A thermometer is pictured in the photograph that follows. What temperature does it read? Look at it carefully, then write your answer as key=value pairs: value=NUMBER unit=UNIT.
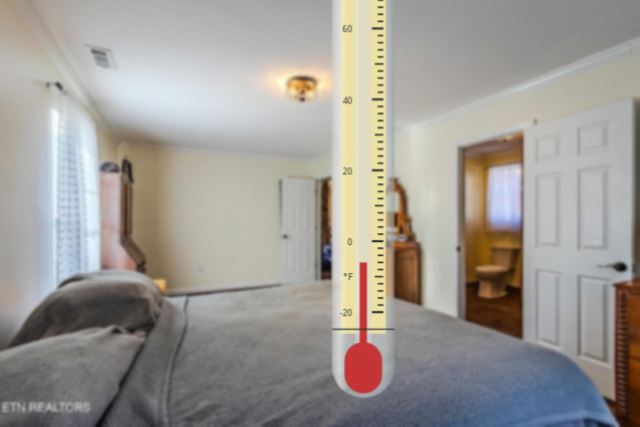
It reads value=-6 unit=°F
